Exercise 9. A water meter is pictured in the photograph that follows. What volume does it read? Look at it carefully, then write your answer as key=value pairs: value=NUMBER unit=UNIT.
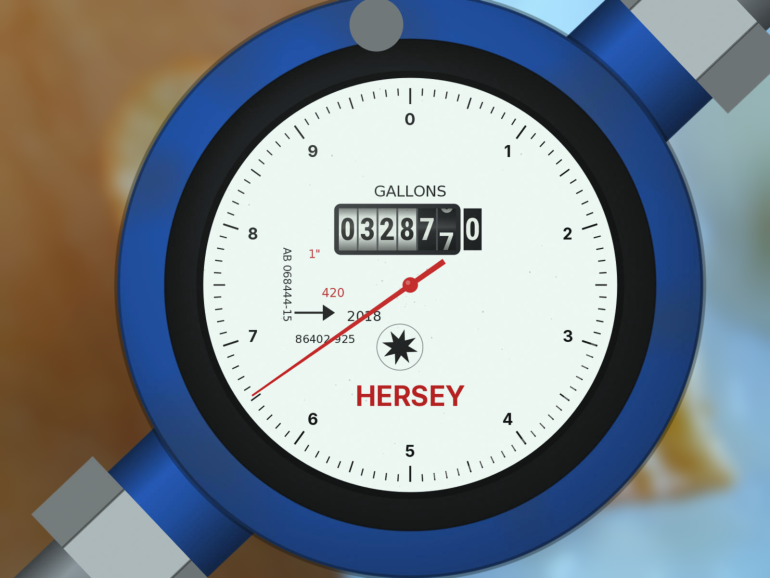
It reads value=328766.5 unit=gal
